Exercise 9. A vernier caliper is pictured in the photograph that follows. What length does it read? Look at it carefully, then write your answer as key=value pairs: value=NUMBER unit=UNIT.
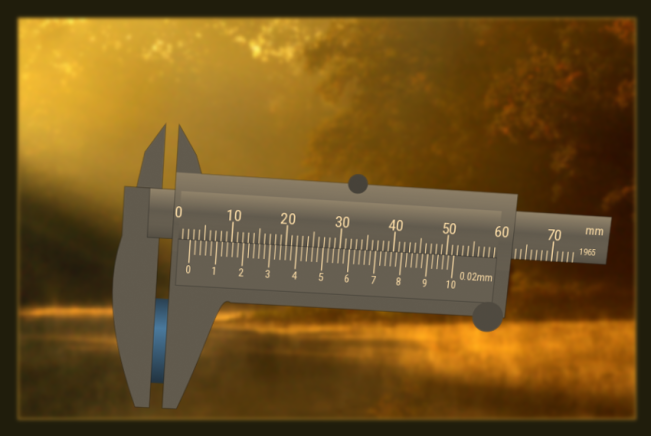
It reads value=2.4 unit=mm
